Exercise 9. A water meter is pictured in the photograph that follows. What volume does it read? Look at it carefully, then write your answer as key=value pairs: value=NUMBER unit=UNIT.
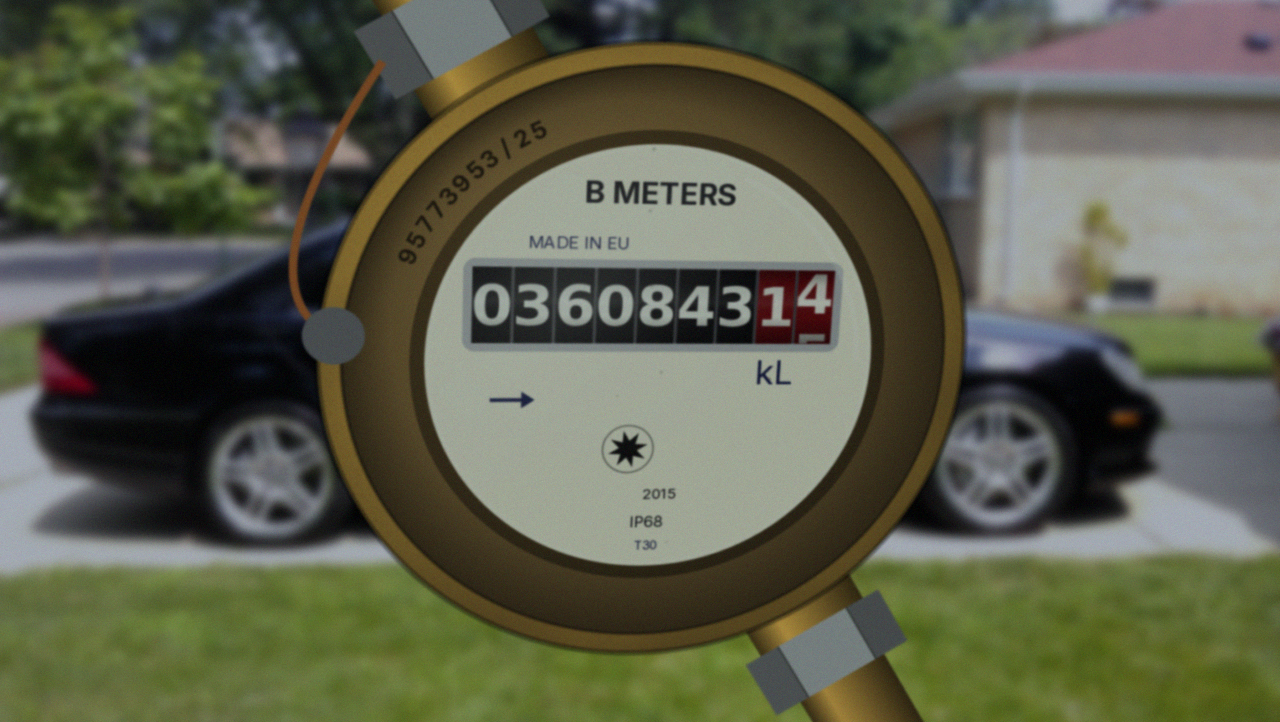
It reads value=360843.14 unit=kL
